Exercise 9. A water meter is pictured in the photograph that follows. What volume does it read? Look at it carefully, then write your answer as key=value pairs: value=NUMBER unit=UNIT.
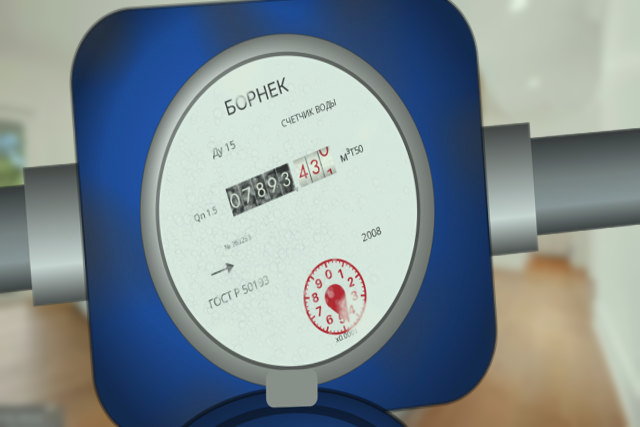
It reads value=7893.4304 unit=m³
